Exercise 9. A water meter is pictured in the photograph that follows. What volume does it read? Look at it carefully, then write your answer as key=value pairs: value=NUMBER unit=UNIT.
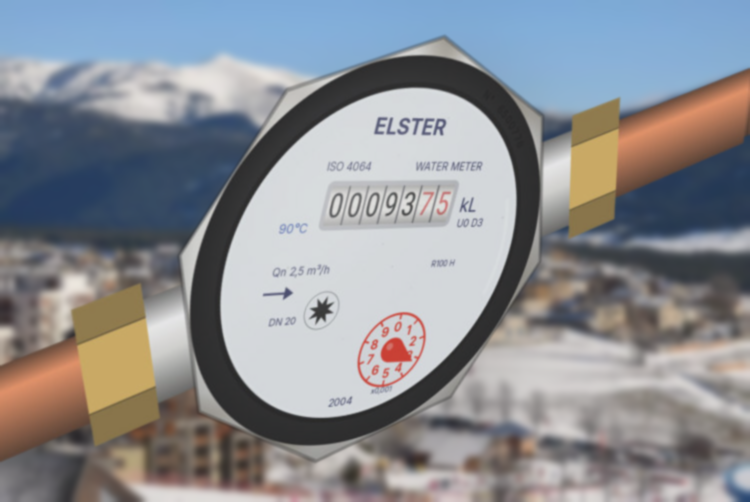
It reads value=93.753 unit=kL
